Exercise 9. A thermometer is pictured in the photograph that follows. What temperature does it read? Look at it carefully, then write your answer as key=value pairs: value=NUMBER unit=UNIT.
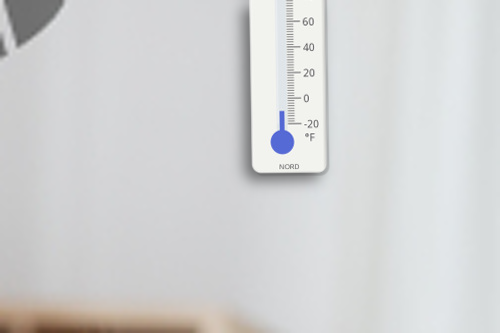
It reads value=-10 unit=°F
